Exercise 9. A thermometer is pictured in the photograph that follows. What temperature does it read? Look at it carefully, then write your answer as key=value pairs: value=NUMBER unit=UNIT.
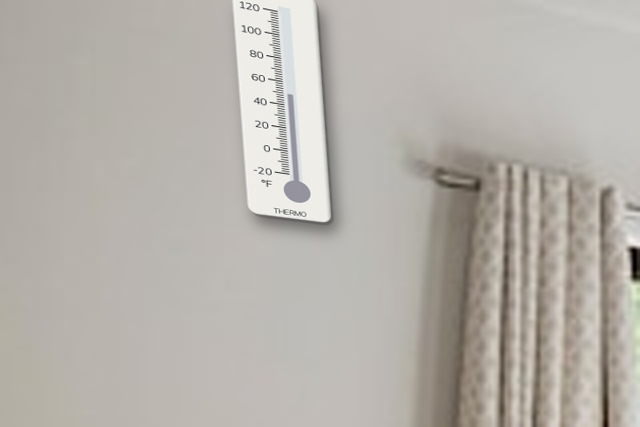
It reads value=50 unit=°F
